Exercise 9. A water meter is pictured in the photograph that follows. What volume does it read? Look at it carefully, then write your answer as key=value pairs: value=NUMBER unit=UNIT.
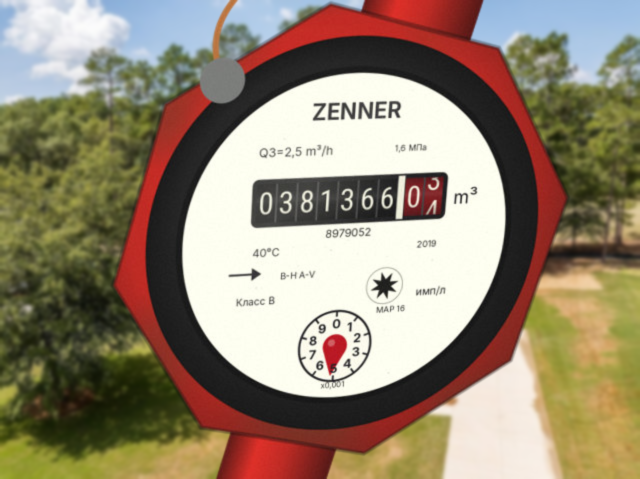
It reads value=381366.035 unit=m³
